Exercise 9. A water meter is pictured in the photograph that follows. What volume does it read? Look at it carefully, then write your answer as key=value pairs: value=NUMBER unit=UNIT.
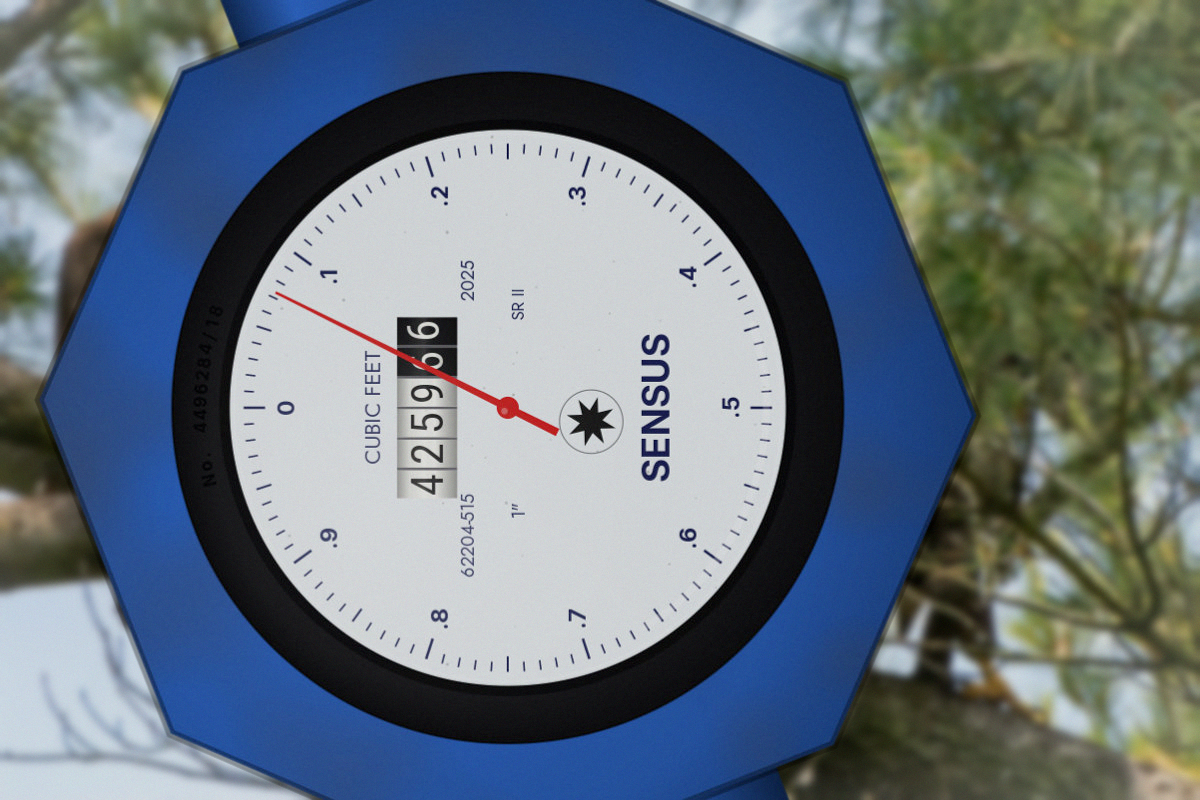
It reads value=425966.07 unit=ft³
